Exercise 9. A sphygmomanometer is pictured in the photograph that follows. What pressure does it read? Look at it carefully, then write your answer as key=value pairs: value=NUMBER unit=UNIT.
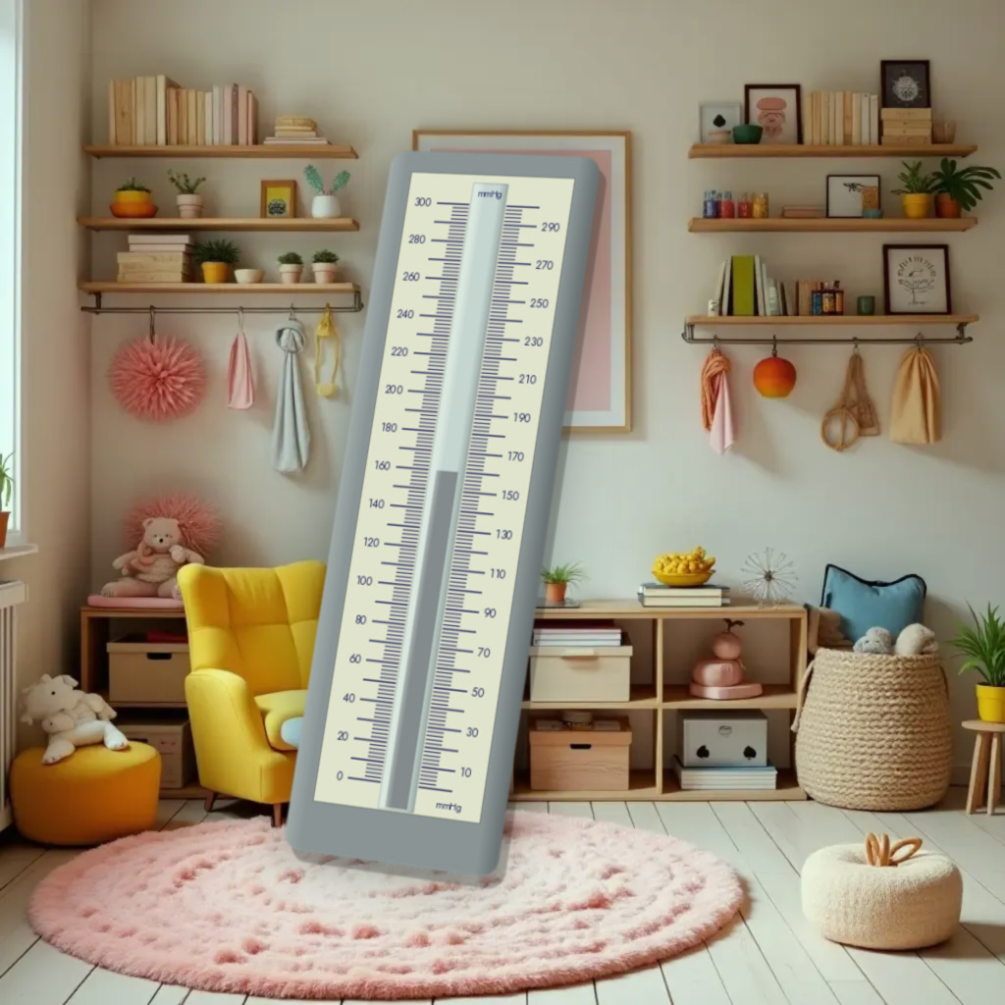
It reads value=160 unit=mmHg
